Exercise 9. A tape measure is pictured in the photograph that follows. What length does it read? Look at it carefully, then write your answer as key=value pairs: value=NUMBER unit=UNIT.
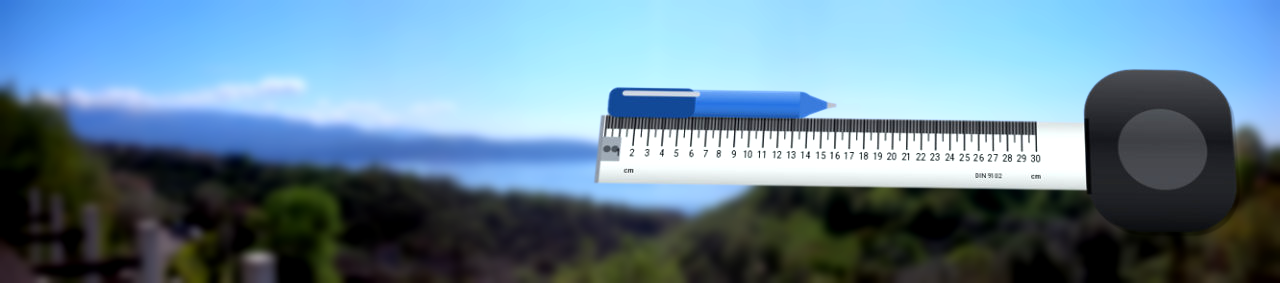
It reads value=16 unit=cm
